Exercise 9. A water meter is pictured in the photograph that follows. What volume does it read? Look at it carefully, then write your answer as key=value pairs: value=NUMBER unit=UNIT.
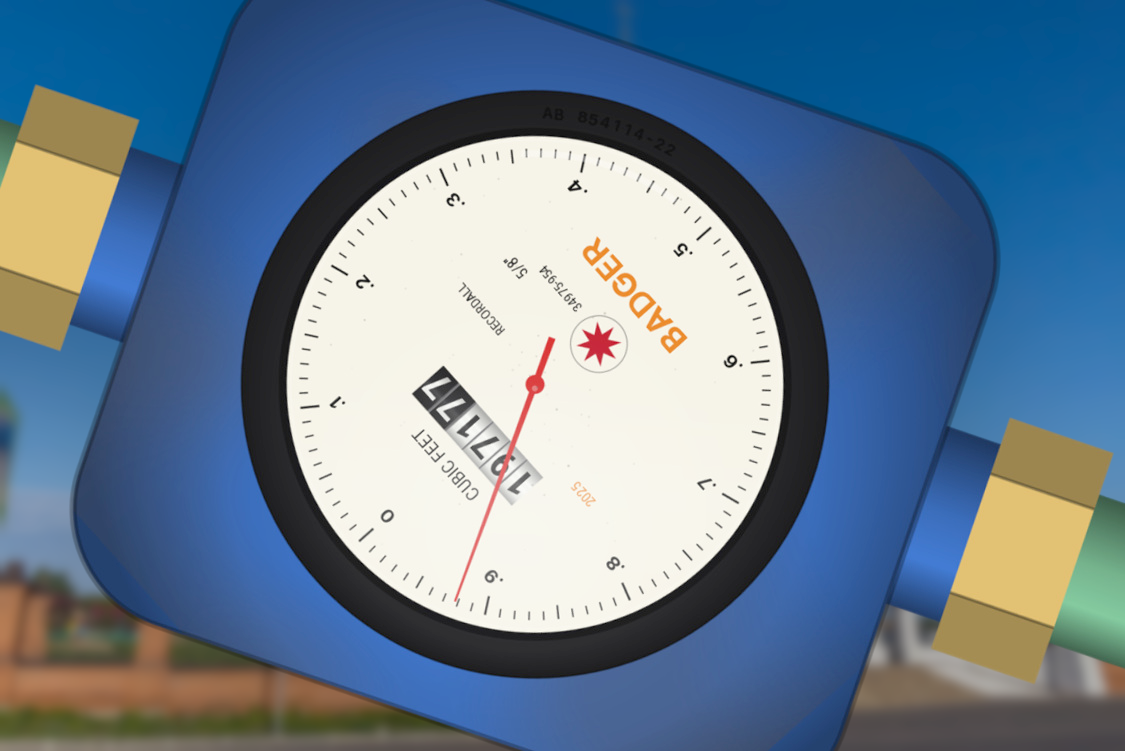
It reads value=197176.92 unit=ft³
